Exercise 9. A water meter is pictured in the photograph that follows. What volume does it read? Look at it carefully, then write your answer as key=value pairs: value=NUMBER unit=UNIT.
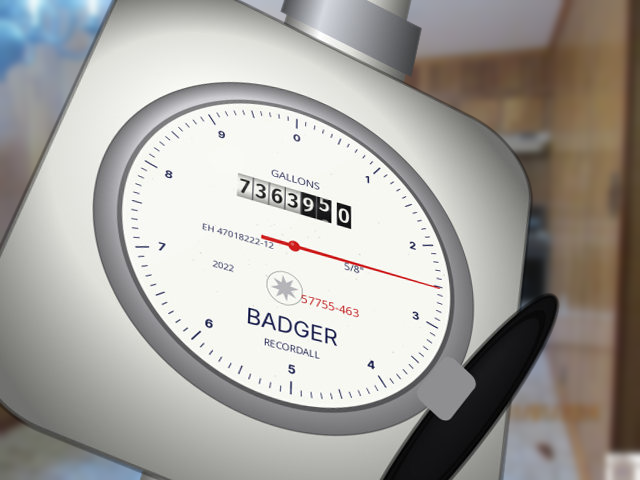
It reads value=7363952.5 unit=gal
